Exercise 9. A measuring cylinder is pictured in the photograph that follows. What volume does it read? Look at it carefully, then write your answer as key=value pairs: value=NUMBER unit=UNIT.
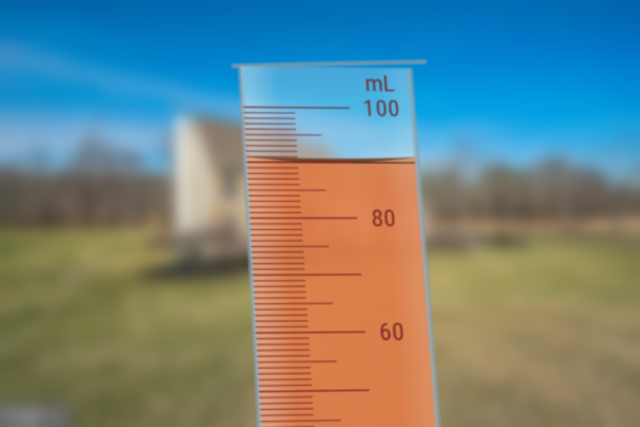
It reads value=90 unit=mL
